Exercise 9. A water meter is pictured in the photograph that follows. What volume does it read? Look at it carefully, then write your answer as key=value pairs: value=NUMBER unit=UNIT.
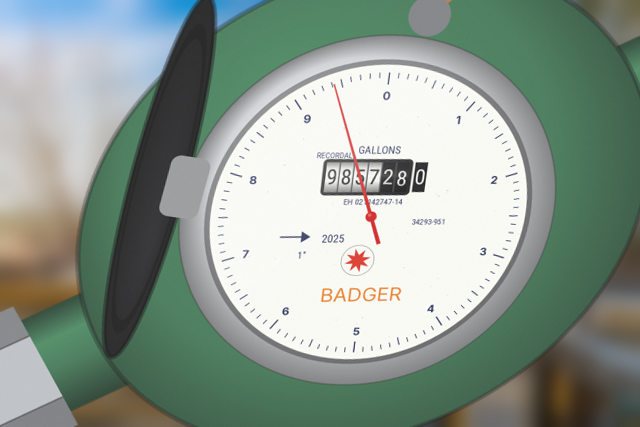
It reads value=9857279.4 unit=gal
